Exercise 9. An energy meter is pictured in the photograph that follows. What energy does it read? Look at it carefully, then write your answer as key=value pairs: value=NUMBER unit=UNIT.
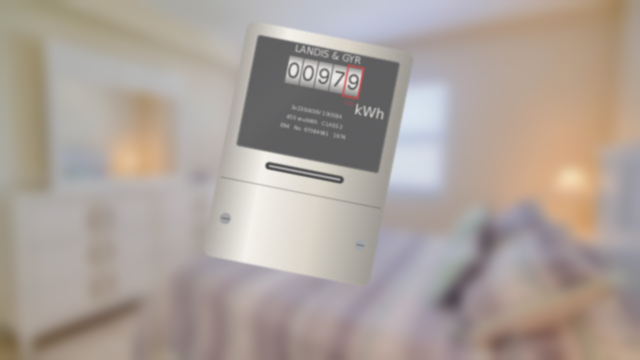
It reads value=97.9 unit=kWh
